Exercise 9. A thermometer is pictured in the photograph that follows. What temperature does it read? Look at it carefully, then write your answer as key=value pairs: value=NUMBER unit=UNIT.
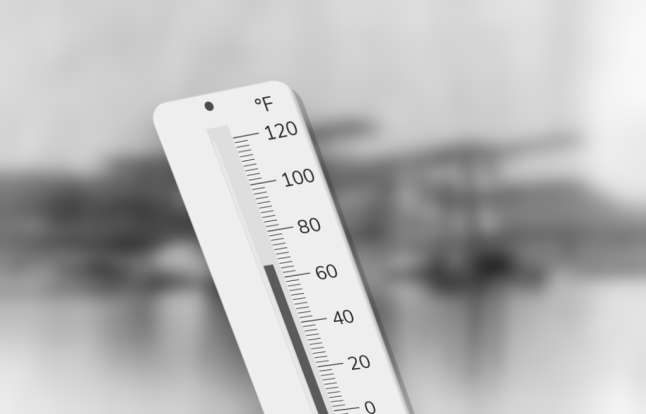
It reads value=66 unit=°F
